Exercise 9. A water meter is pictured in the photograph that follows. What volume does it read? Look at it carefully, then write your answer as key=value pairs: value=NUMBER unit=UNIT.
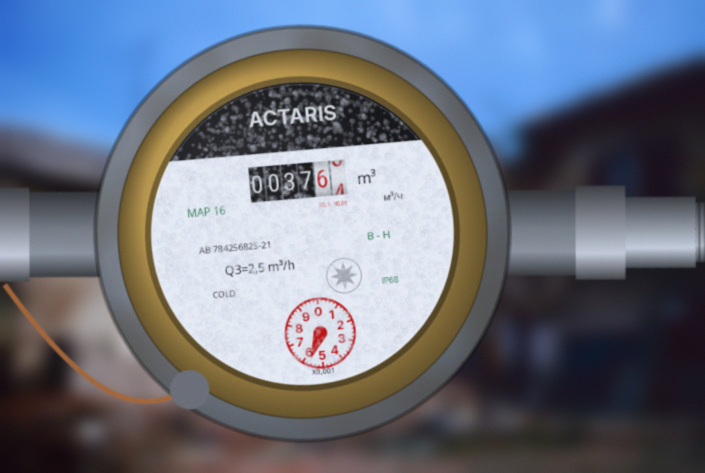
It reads value=37.635 unit=m³
